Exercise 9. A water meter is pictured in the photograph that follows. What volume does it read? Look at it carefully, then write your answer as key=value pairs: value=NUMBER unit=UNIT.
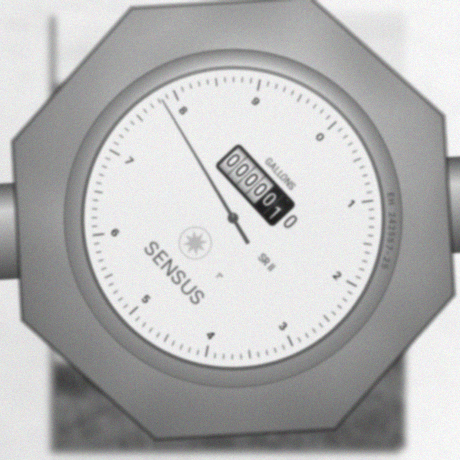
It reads value=7.8 unit=gal
